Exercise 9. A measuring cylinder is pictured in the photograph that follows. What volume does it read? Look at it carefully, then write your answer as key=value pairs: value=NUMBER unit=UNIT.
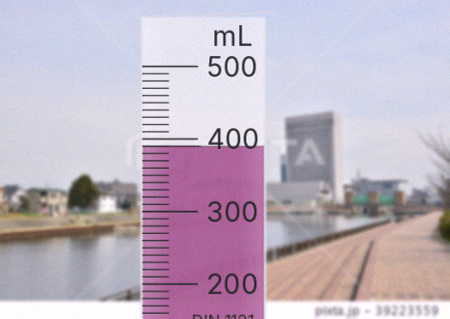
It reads value=390 unit=mL
